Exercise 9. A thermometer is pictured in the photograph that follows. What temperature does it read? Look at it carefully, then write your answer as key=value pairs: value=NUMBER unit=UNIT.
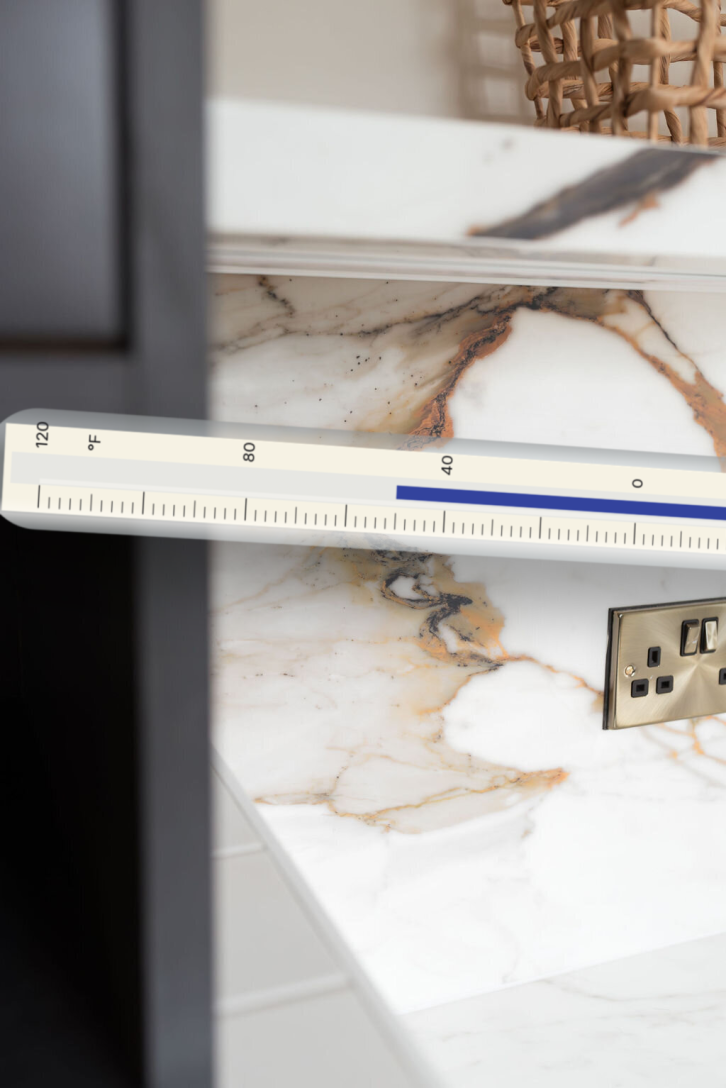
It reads value=50 unit=°F
